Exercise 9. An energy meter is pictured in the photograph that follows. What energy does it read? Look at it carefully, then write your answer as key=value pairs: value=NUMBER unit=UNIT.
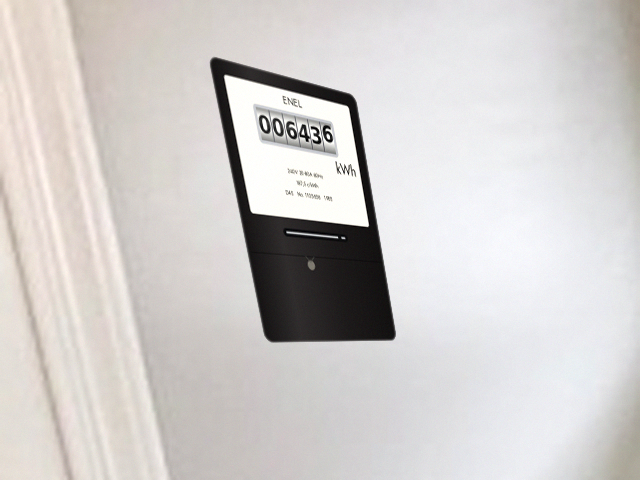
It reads value=6436 unit=kWh
